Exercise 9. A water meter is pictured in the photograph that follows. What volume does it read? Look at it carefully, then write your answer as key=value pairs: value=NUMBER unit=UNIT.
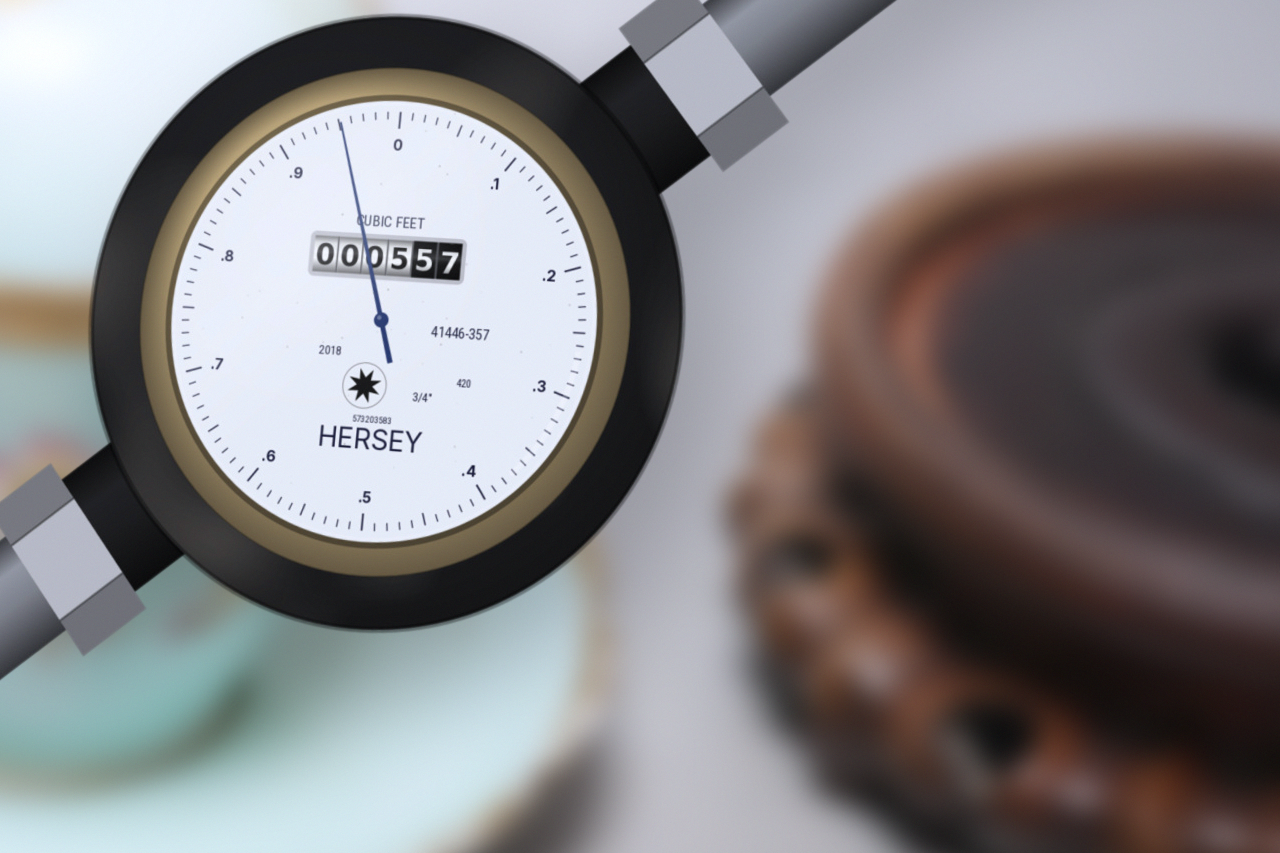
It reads value=556.95 unit=ft³
